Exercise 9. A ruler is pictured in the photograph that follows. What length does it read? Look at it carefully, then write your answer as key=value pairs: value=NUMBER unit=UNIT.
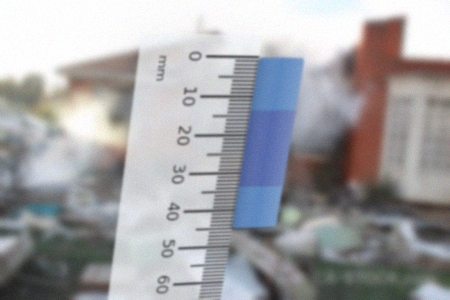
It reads value=45 unit=mm
